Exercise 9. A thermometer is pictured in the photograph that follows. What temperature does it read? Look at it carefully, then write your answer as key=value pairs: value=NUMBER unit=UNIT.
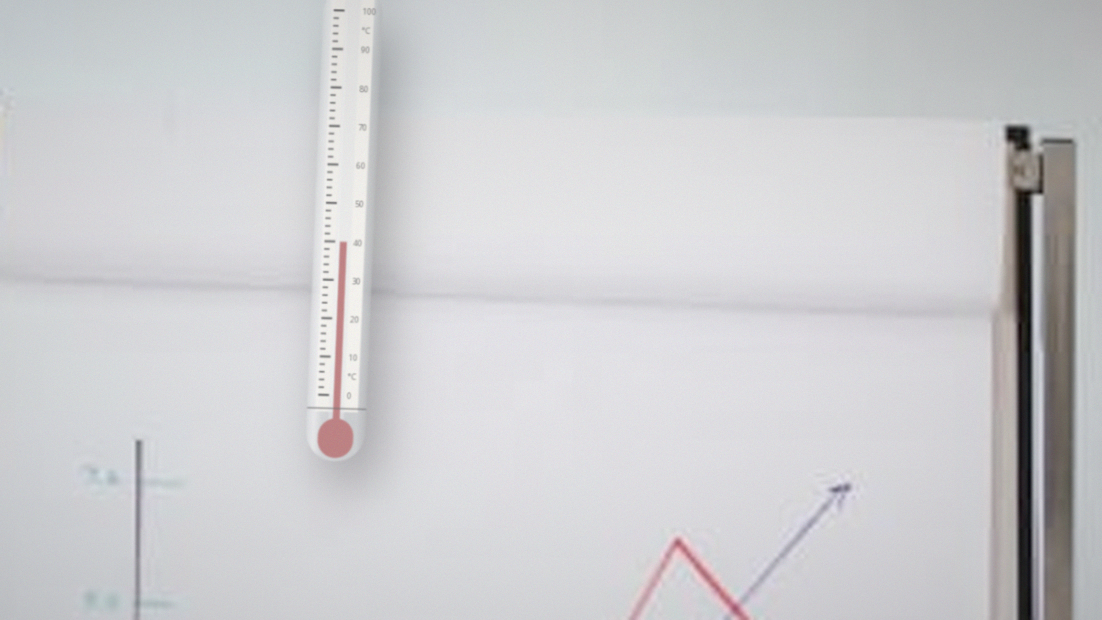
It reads value=40 unit=°C
